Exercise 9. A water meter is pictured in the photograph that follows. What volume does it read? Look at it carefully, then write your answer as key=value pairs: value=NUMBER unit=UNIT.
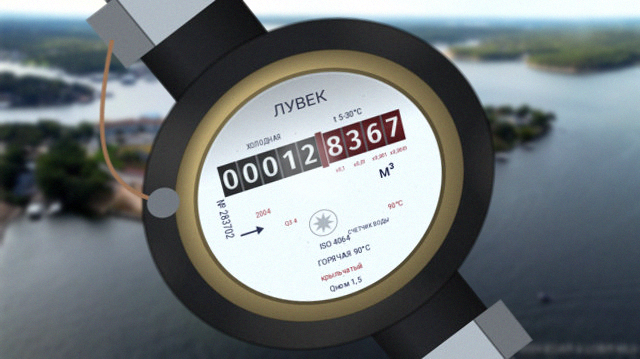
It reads value=12.8367 unit=m³
